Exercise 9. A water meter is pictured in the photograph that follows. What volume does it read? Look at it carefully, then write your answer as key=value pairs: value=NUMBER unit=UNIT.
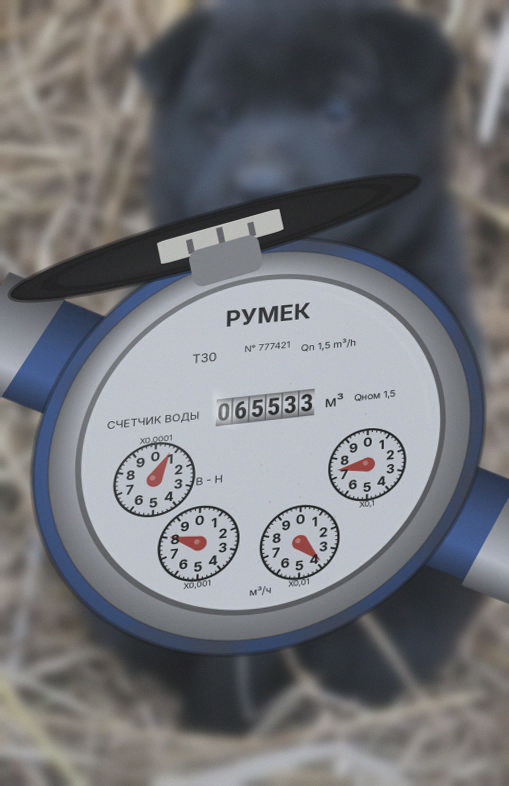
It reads value=65533.7380 unit=m³
